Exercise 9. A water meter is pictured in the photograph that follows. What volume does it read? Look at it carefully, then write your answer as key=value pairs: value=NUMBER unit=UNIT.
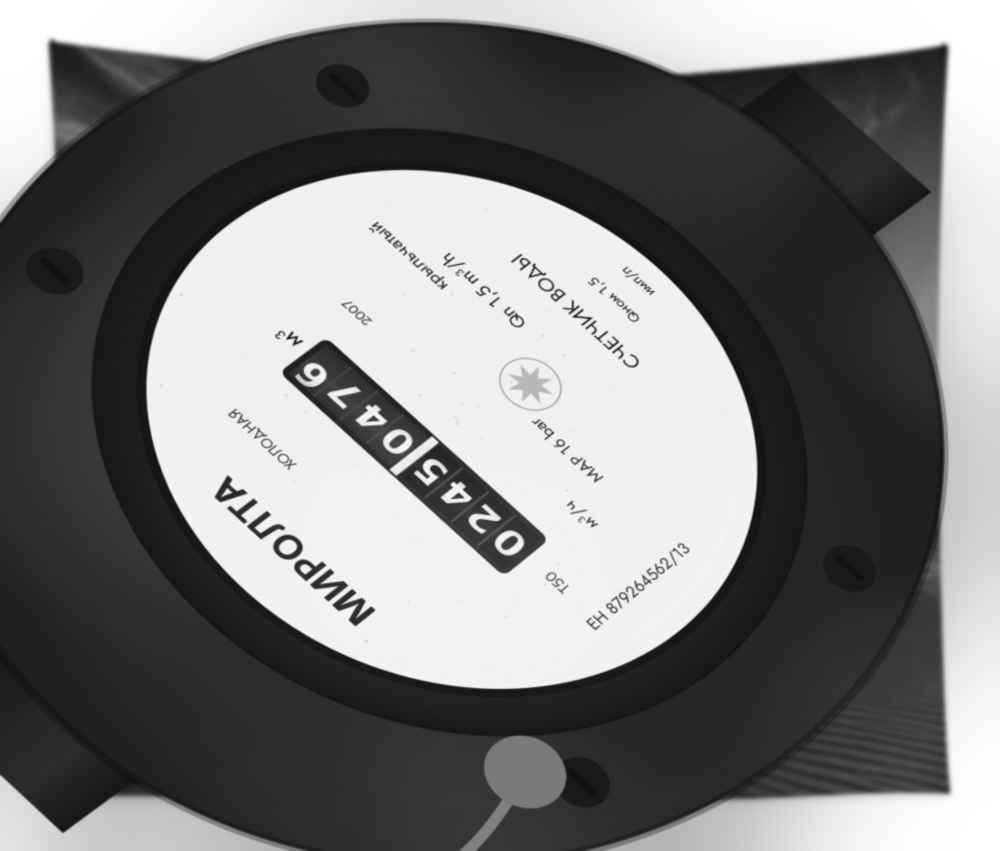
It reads value=245.0476 unit=m³
